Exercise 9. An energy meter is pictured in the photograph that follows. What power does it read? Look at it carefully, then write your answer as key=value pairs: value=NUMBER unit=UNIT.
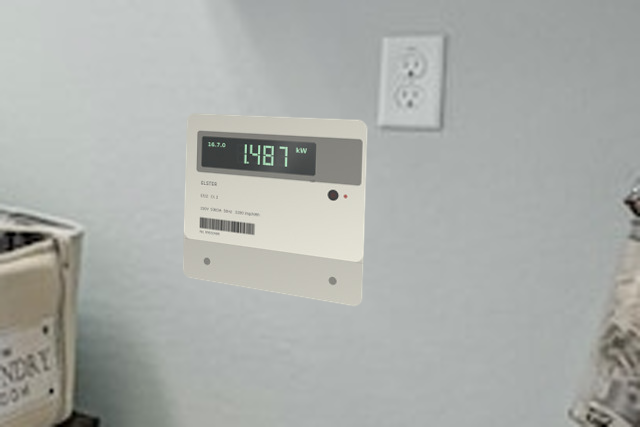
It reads value=1.487 unit=kW
